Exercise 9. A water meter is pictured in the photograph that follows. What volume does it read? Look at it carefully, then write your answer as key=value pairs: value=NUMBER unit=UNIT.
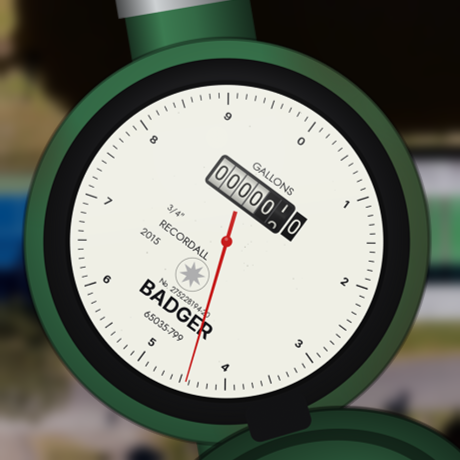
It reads value=14.4 unit=gal
